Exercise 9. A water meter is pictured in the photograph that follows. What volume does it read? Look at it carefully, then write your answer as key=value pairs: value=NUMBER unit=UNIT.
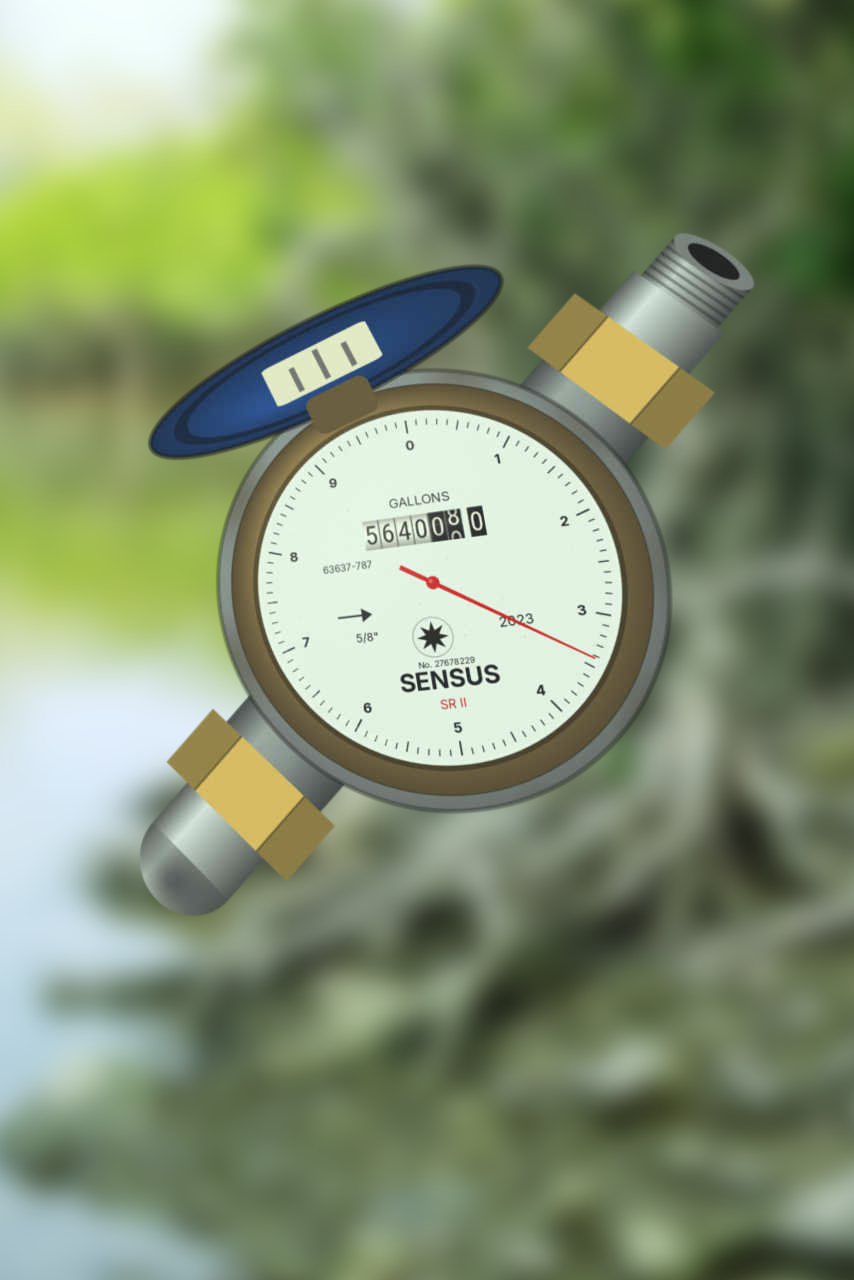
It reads value=5640083.4 unit=gal
